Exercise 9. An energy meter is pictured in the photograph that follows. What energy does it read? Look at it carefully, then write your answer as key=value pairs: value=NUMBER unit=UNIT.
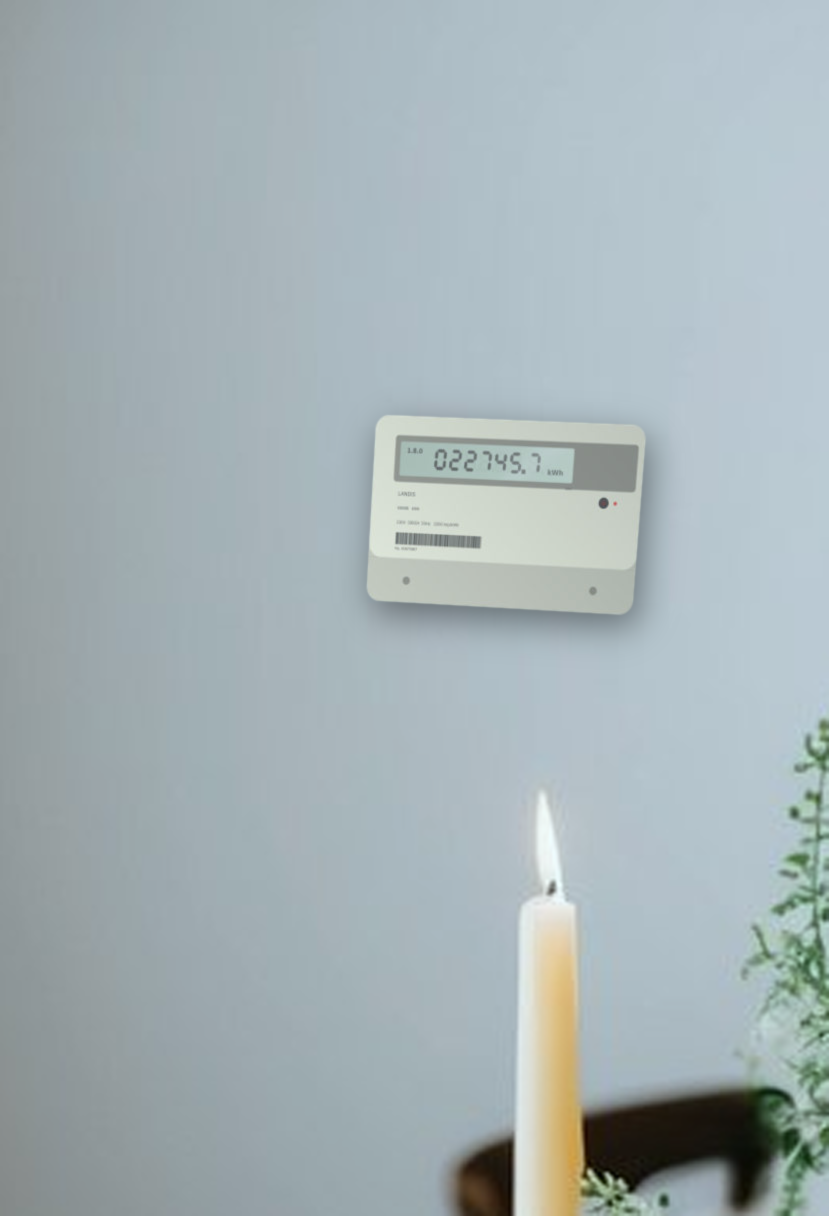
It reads value=22745.7 unit=kWh
